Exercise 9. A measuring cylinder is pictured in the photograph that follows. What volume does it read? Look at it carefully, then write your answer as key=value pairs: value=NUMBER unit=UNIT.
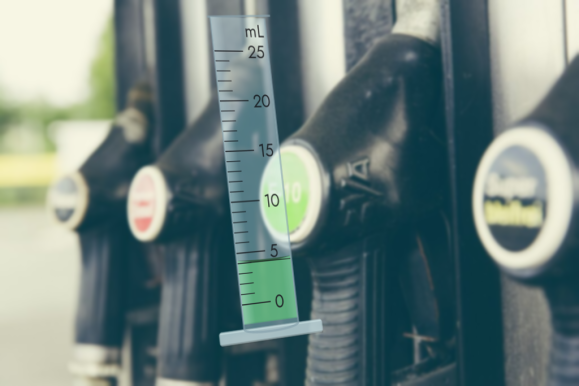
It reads value=4 unit=mL
